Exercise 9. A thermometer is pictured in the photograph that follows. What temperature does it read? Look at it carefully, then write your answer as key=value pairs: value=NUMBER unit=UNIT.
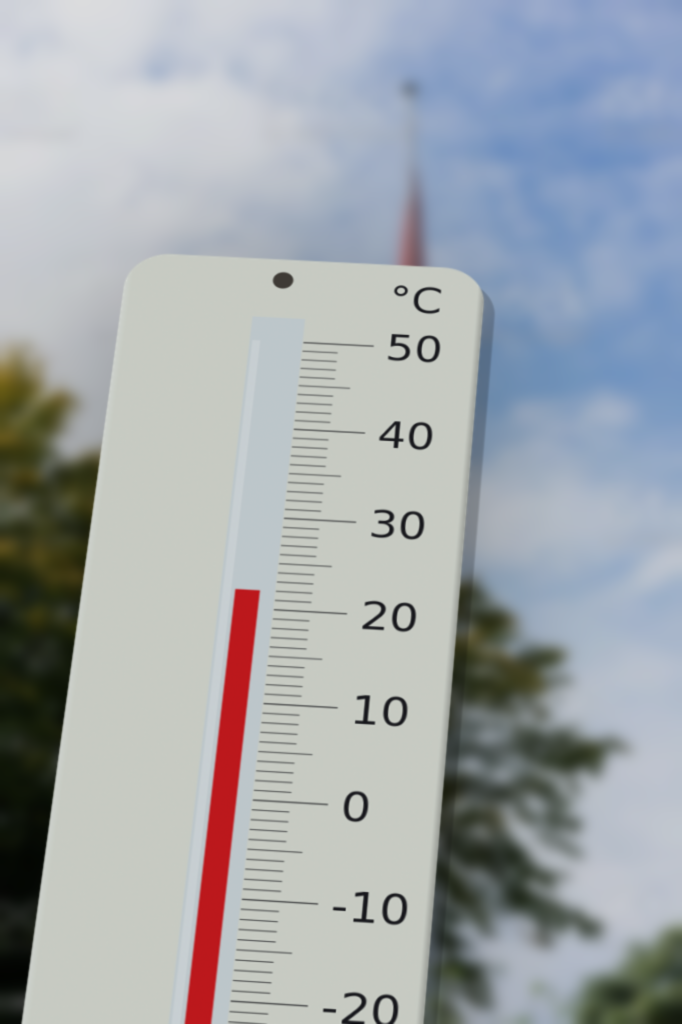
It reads value=22 unit=°C
